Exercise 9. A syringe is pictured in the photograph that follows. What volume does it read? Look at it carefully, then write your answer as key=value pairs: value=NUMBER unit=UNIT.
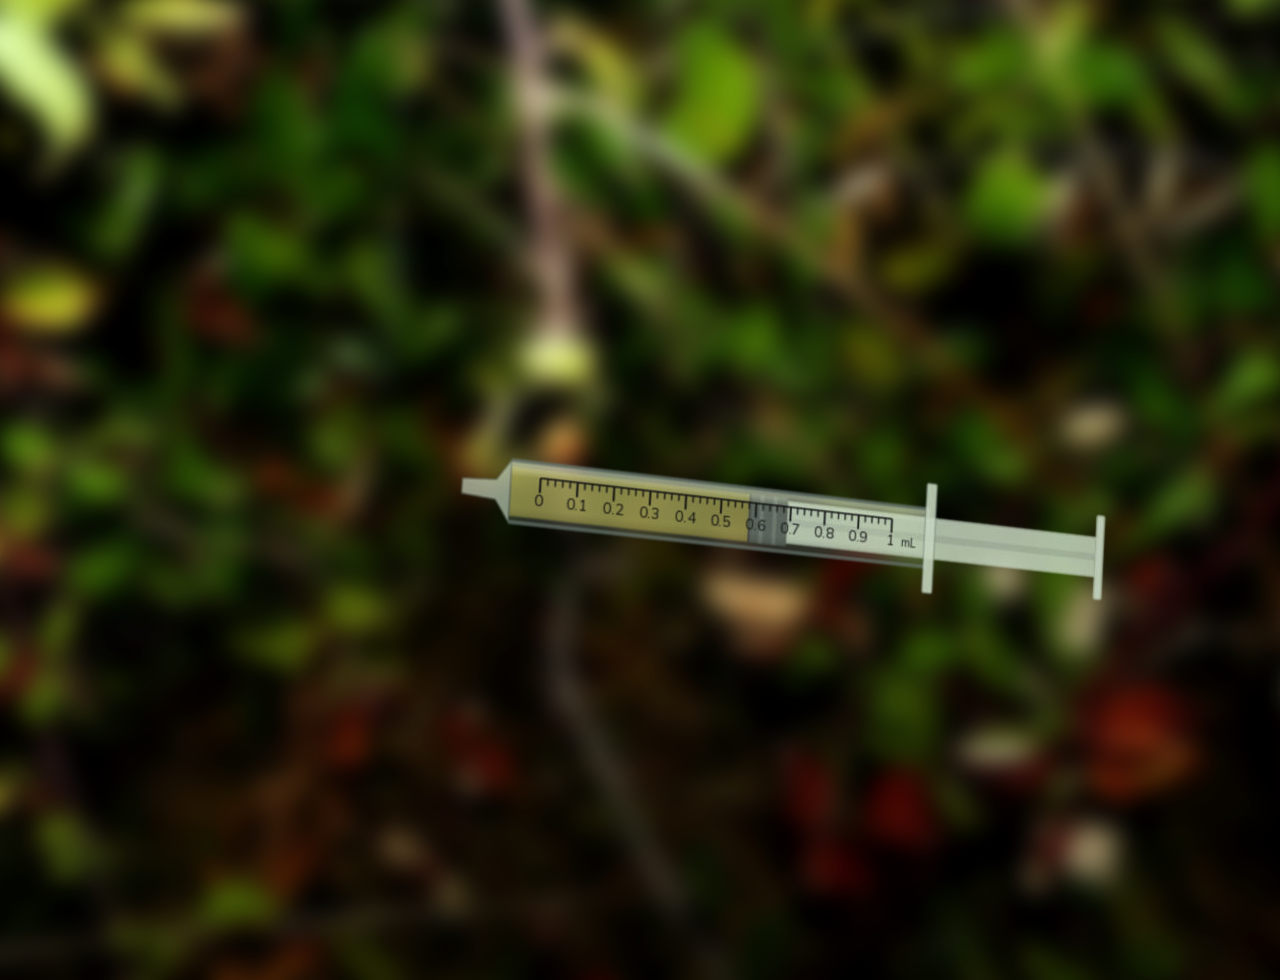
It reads value=0.58 unit=mL
